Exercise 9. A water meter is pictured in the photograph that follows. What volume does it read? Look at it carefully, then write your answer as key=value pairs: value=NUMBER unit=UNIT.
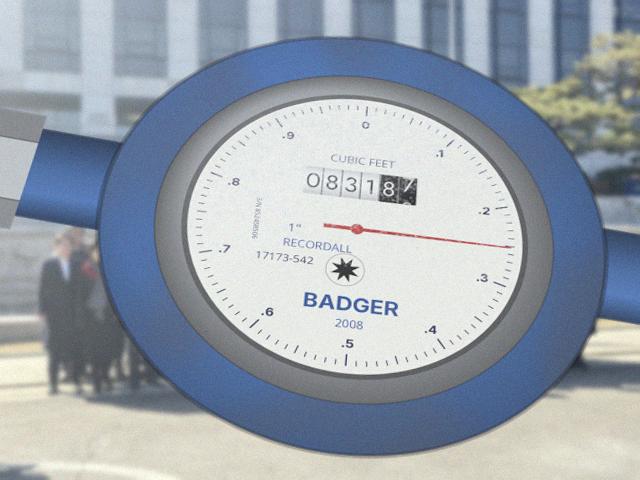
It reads value=83187.25 unit=ft³
